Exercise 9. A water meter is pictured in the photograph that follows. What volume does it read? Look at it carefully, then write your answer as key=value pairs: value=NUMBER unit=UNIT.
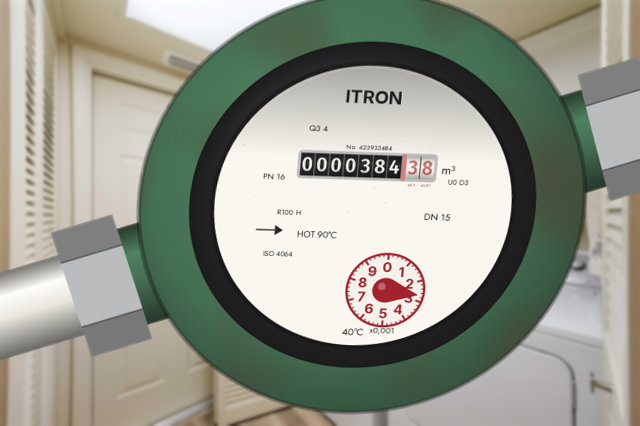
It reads value=384.382 unit=m³
